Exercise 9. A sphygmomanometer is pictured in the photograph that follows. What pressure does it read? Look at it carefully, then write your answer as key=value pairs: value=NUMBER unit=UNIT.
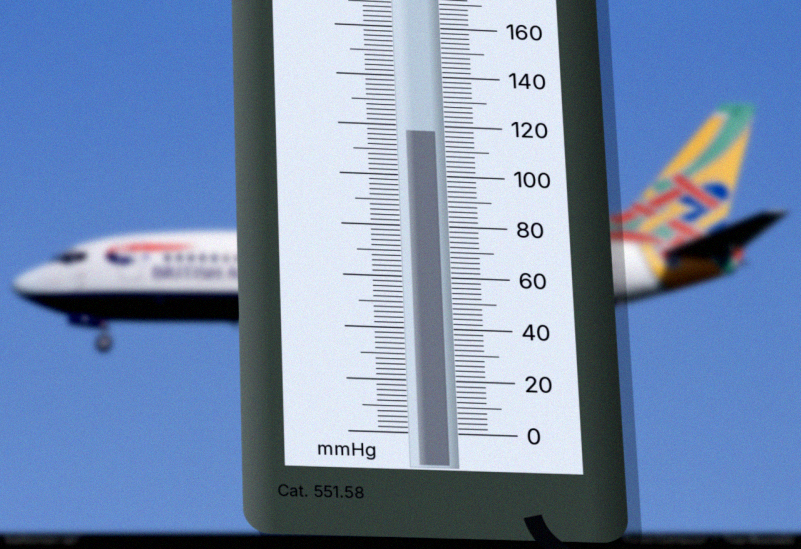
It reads value=118 unit=mmHg
